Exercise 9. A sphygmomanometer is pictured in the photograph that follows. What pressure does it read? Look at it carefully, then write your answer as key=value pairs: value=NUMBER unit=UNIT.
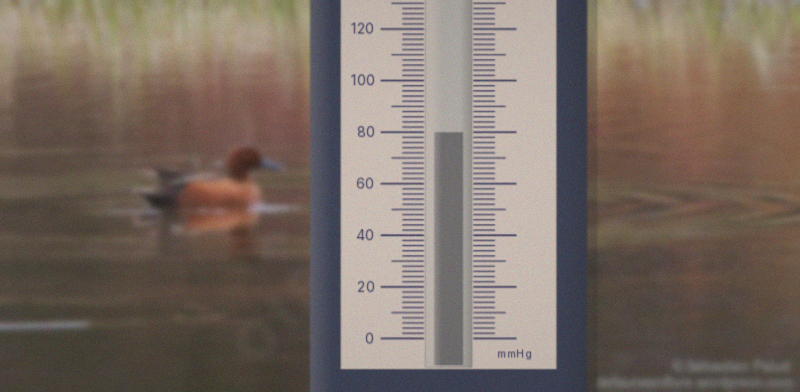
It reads value=80 unit=mmHg
